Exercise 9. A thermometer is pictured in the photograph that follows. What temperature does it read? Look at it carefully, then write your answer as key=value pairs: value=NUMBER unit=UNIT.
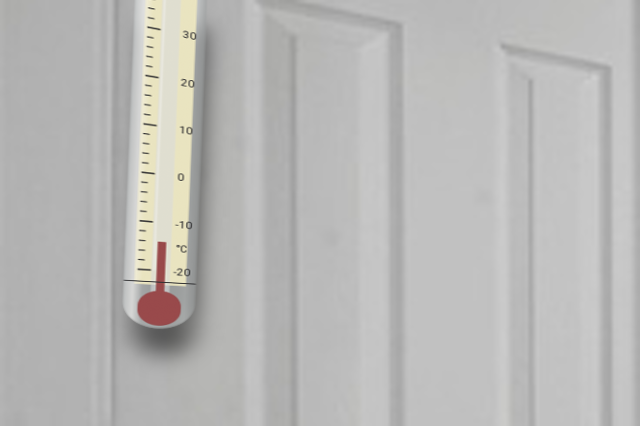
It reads value=-14 unit=°C
